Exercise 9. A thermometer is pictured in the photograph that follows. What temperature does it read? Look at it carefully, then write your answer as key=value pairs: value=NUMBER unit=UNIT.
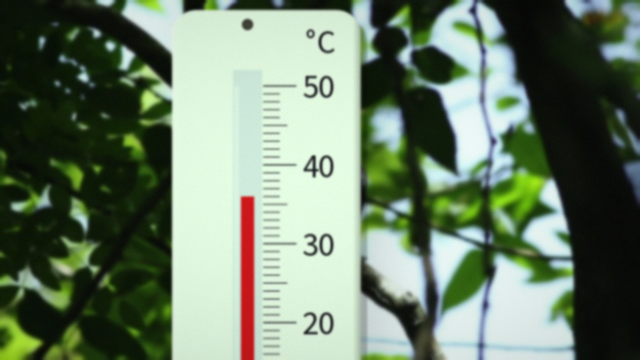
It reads value=36 unit=°C
